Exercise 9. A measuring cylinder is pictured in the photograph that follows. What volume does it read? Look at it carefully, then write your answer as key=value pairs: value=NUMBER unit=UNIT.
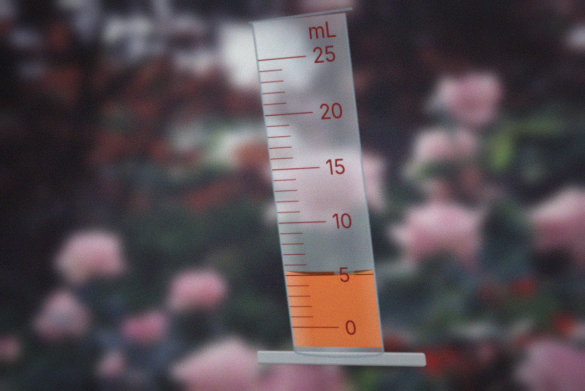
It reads value=5 unit=mL
